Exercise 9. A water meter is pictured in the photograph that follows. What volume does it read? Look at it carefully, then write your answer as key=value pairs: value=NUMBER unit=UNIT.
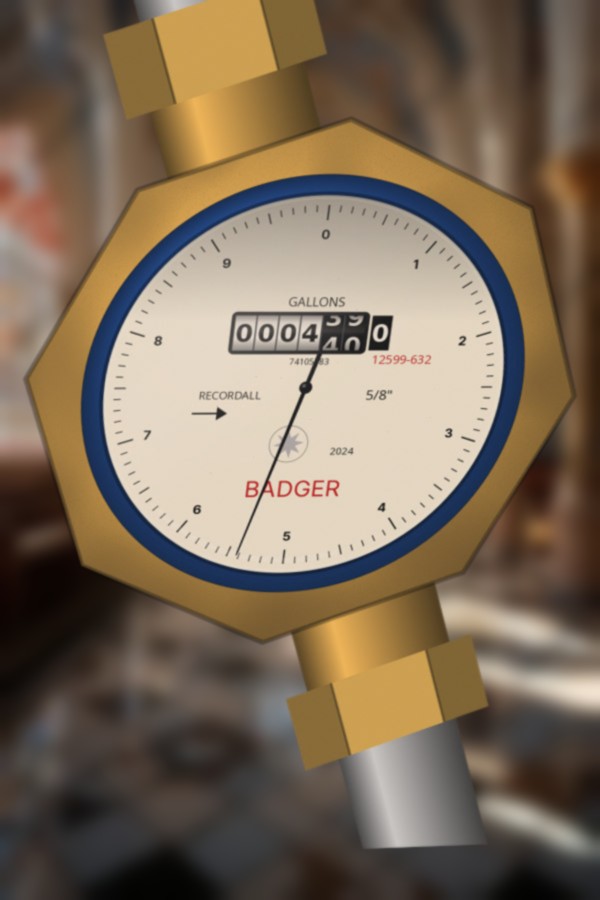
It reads value=4395.4 unit=gal
